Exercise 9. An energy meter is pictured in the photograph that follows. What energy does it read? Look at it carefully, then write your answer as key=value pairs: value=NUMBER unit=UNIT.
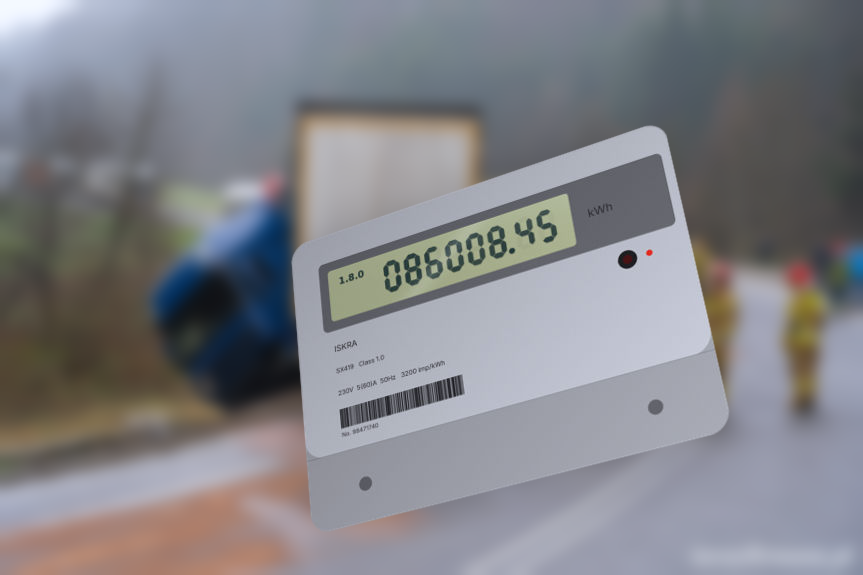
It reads value=86008.45 unit=kWh
